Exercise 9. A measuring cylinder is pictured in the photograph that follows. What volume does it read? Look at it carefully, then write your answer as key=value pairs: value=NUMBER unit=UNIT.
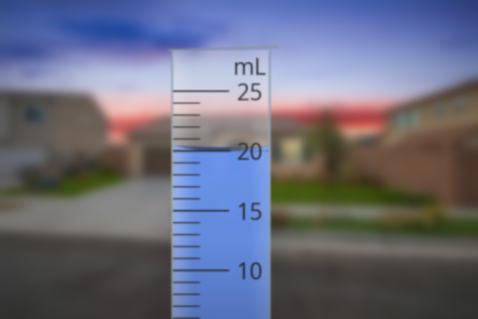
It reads value=20 unit=mL
